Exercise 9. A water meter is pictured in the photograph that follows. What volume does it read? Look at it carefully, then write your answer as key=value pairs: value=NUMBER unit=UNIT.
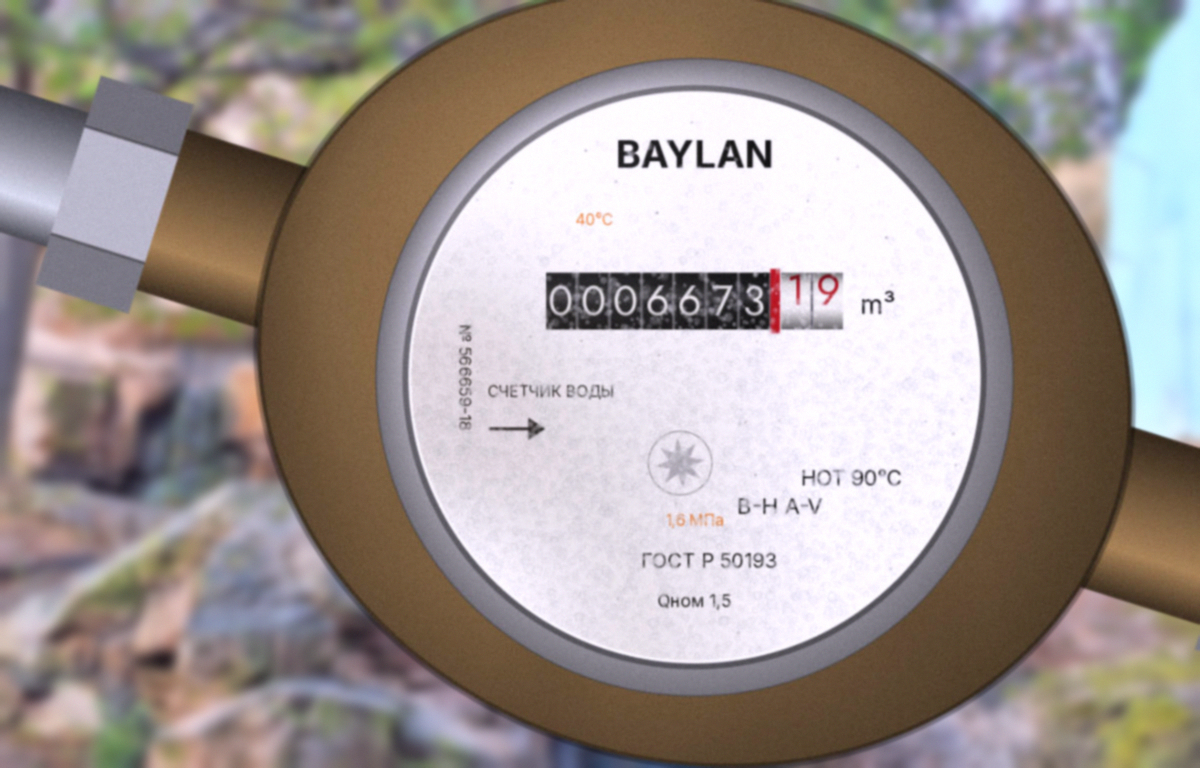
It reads value=6673.19 unit=m³
